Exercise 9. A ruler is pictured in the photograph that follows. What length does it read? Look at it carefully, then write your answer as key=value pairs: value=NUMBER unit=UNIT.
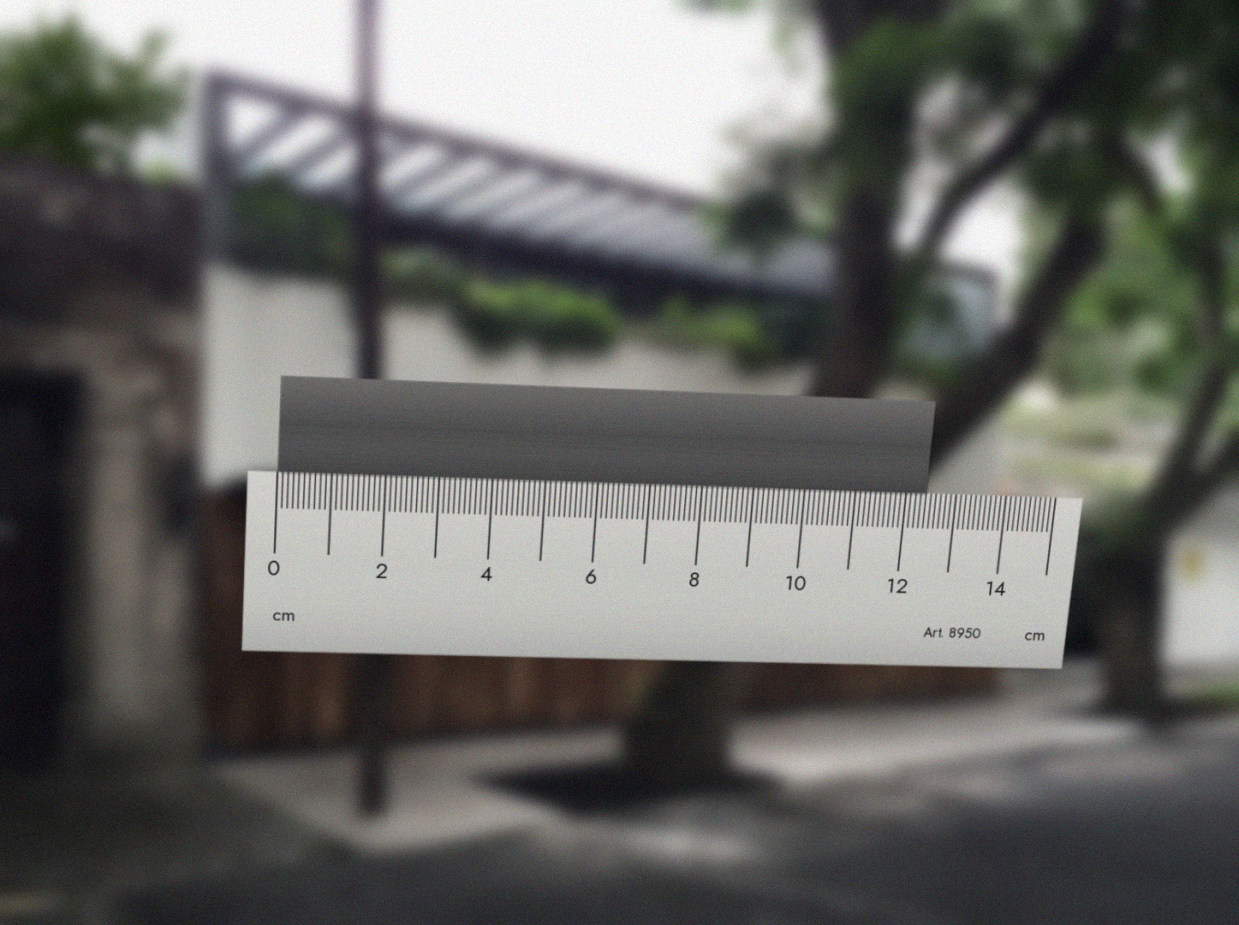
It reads value=12.4 unit=cm
